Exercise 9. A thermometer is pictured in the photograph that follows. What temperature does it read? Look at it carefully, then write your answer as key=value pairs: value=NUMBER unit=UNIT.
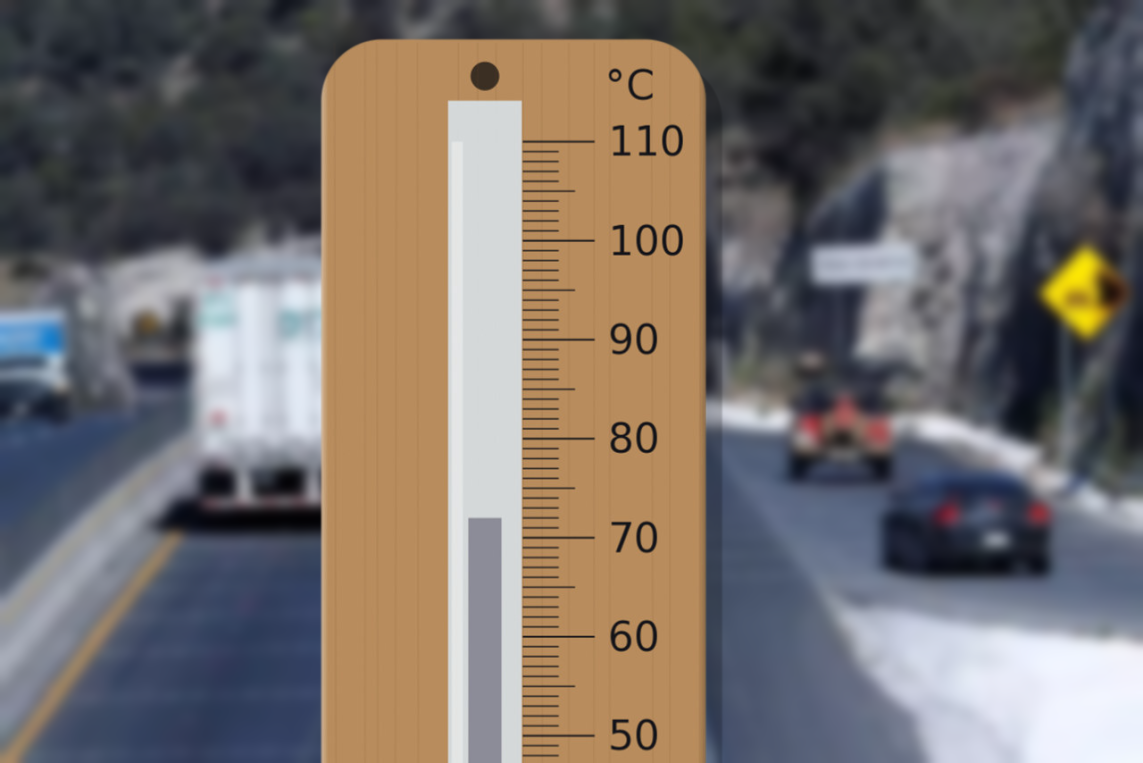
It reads value=72 unit=°C
